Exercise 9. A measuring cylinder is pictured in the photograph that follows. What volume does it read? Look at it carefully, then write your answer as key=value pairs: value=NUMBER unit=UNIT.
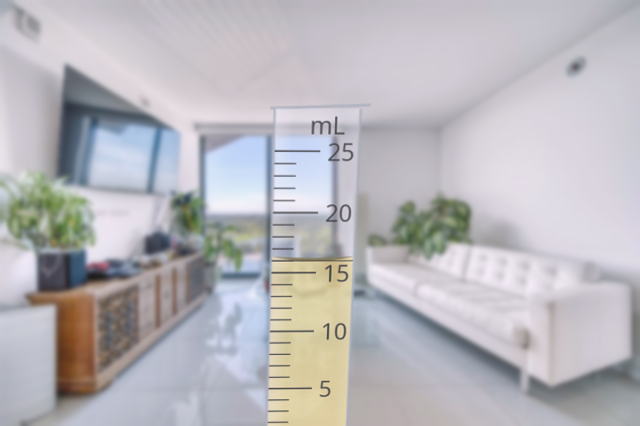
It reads value=16 unit=mL
